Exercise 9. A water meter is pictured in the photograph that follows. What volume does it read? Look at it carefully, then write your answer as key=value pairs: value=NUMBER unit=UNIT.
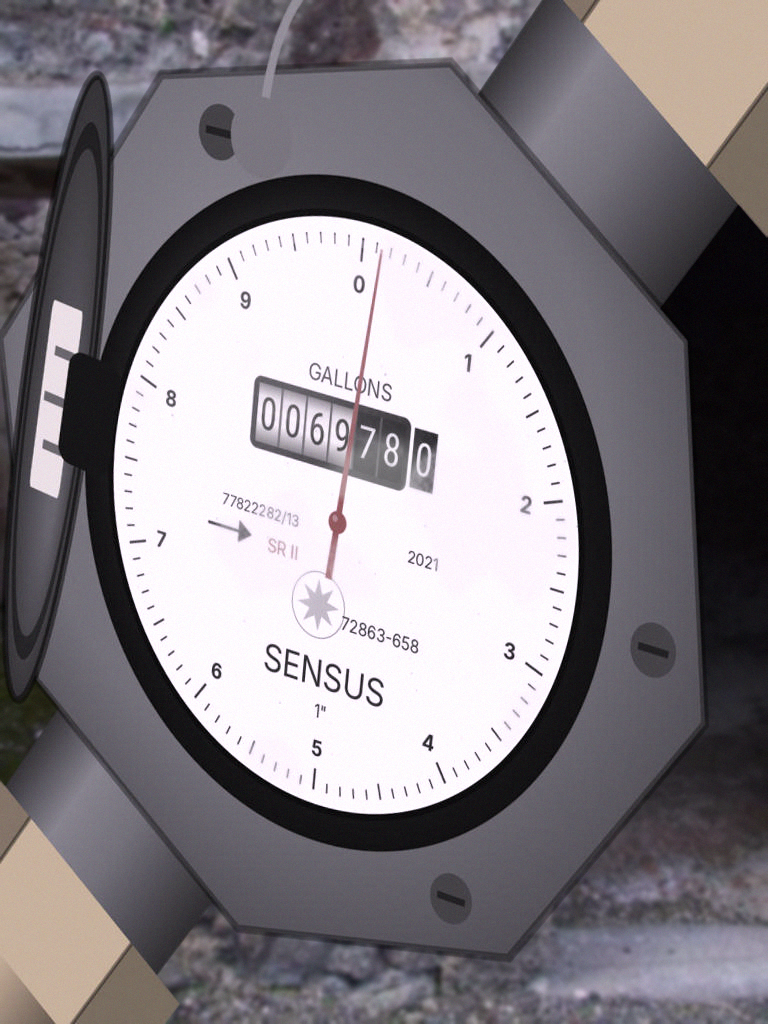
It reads value=69780.1 unit=gal
